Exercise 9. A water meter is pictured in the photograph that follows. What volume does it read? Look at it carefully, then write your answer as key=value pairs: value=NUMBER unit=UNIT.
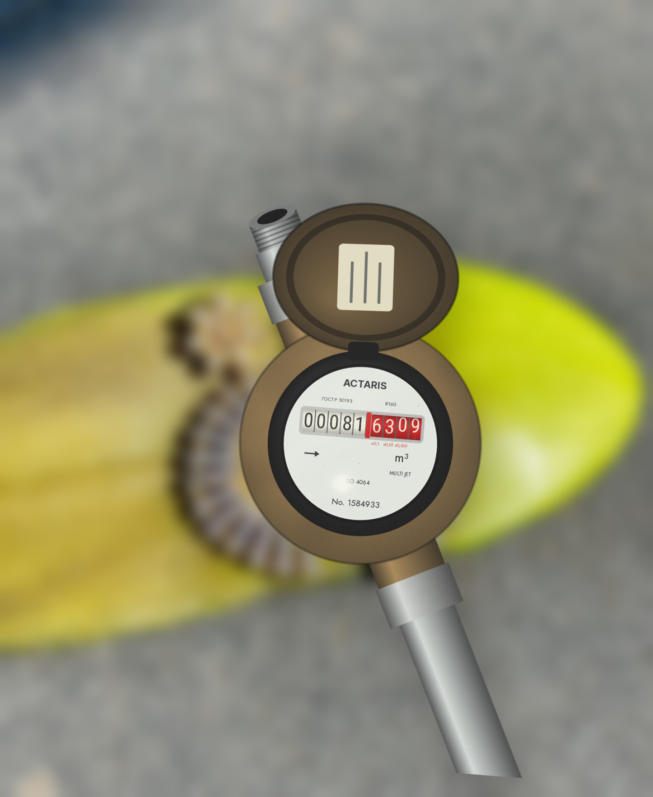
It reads value=81.6309 unit=m³
